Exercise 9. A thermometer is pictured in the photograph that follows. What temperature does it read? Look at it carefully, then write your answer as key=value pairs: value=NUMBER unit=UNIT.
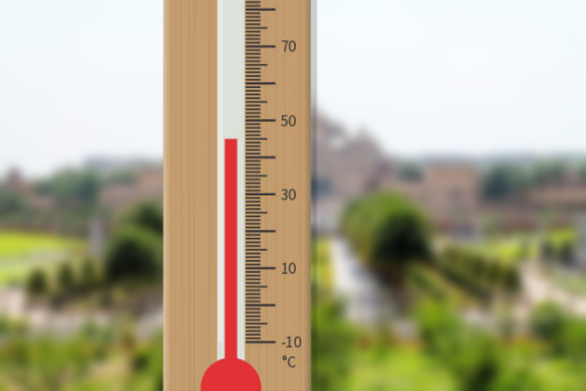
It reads value=45 unit=°C
